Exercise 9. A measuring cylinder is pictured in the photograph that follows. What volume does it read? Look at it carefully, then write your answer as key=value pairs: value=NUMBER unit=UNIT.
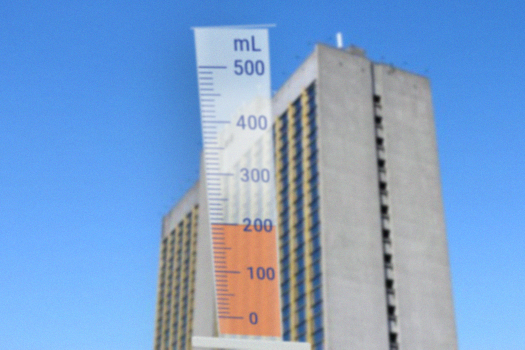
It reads value=200 unit=mL
